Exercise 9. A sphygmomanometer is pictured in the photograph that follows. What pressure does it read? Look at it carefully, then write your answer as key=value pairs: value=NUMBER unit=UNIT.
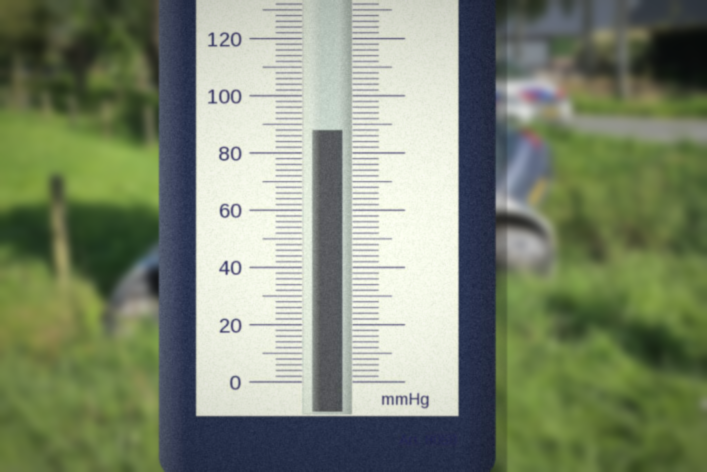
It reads value=88 unit=mmHg
